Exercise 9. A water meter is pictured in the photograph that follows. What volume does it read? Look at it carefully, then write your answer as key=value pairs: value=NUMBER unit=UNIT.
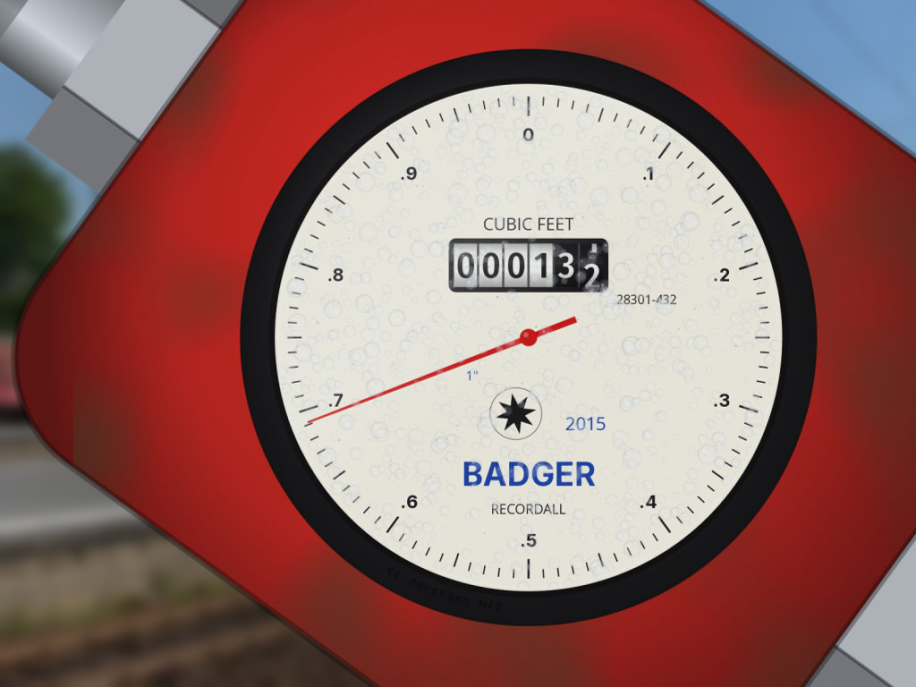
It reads value=131.69 unit=ft³
